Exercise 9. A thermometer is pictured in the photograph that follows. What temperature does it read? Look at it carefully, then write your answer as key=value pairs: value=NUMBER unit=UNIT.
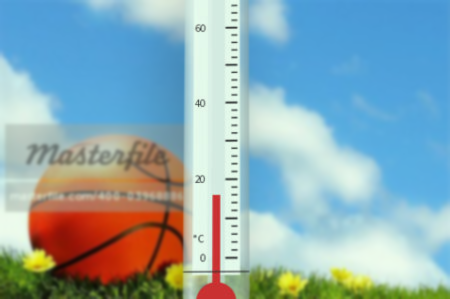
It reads value=16 unit=°C
